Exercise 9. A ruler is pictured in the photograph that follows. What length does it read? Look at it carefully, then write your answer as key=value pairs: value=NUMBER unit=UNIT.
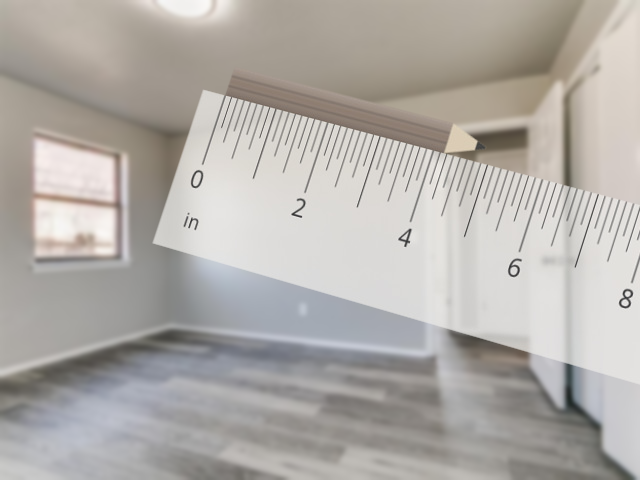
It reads value=4.875 unit=in
